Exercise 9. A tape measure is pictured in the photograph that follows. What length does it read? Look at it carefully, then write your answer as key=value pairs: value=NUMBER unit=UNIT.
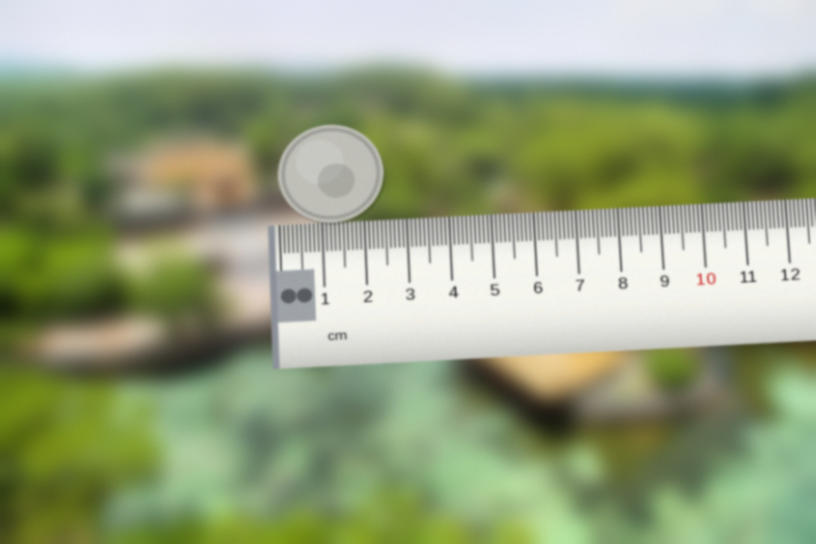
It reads value=2.5 unit=cm
